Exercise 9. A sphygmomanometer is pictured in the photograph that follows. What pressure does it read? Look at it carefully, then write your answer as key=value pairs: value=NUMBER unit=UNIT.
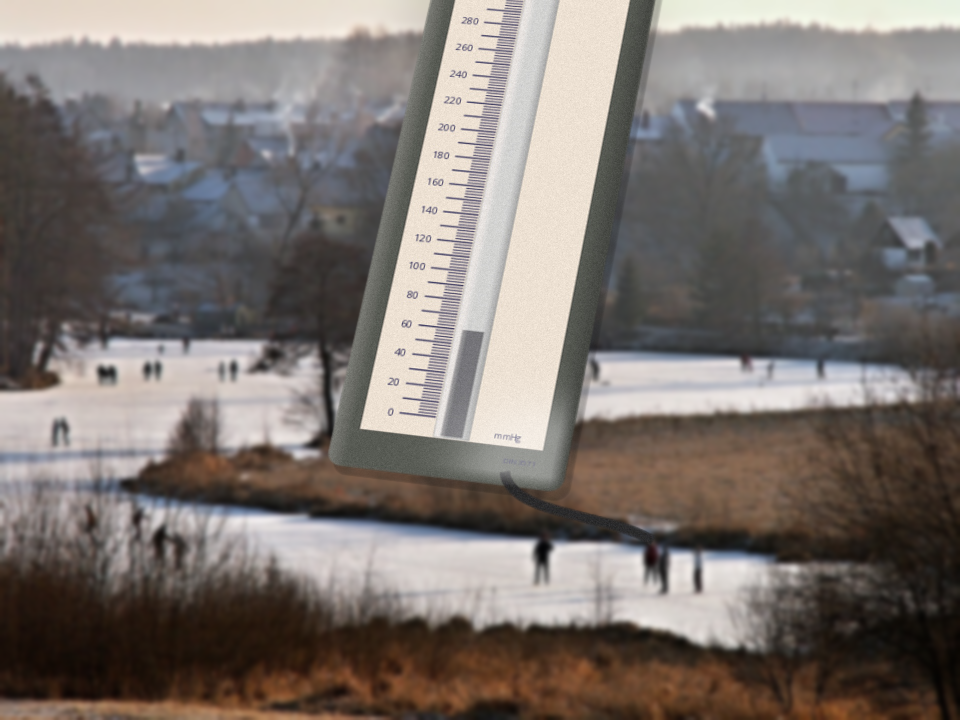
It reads value=60 unit=mmHg
